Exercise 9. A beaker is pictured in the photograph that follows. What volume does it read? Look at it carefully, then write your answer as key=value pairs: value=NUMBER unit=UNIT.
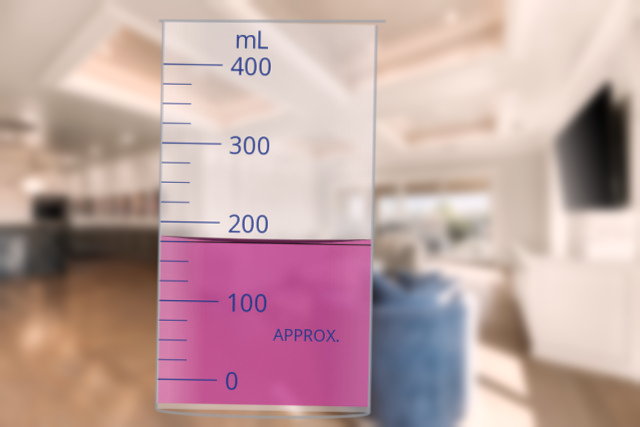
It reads value=175 unit=mL
